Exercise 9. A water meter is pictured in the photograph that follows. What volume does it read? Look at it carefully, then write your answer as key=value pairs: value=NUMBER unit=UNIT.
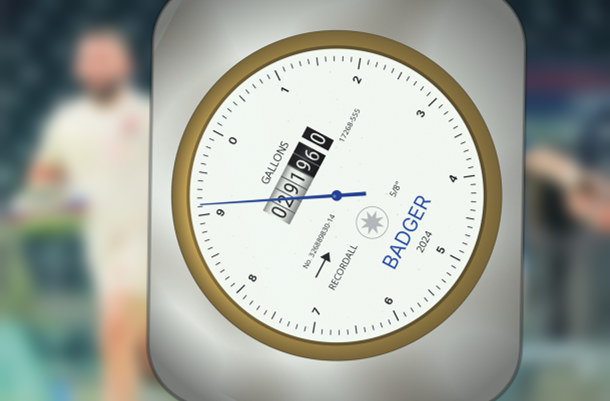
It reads value=291959.1 unit=gal
